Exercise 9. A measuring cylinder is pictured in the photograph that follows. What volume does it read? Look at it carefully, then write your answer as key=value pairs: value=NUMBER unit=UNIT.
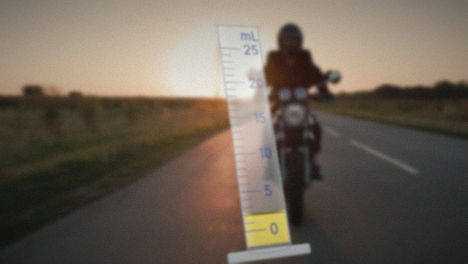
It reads value=2 unit=mL
